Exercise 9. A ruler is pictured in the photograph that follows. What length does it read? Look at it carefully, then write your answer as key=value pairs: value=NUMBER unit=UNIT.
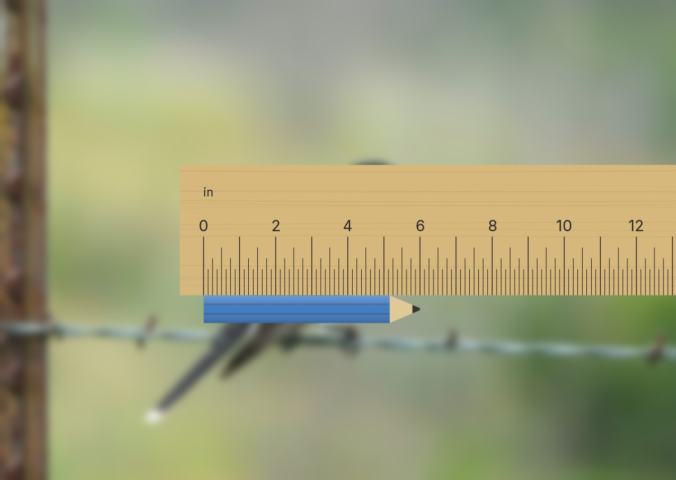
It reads value=6 unit=in
